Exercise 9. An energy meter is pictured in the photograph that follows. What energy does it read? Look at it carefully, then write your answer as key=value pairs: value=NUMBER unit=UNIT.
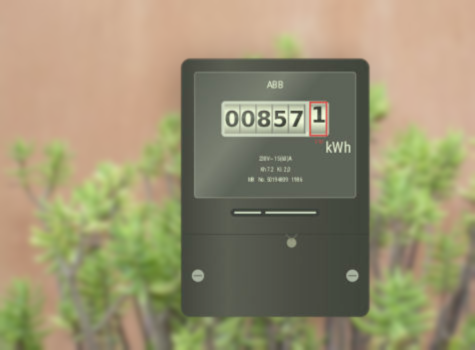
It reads value=857.1 unit=kWh
